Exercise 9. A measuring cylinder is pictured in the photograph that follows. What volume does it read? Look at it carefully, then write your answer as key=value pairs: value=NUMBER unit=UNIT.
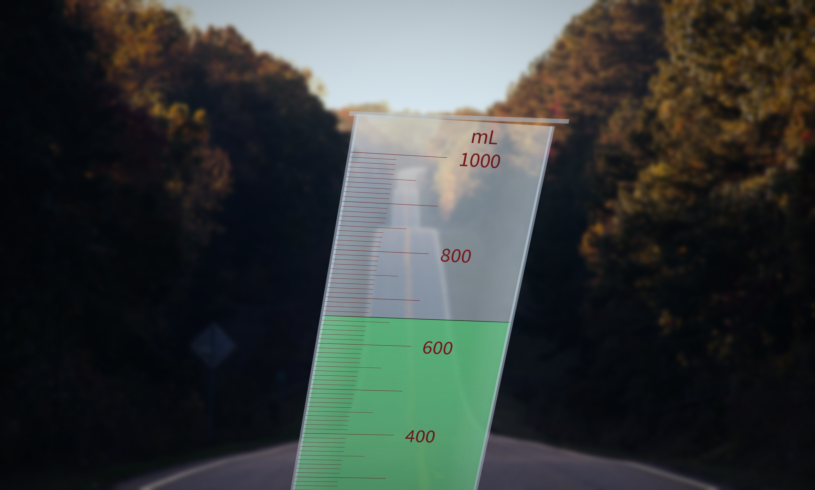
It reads value=660 unit=mL
